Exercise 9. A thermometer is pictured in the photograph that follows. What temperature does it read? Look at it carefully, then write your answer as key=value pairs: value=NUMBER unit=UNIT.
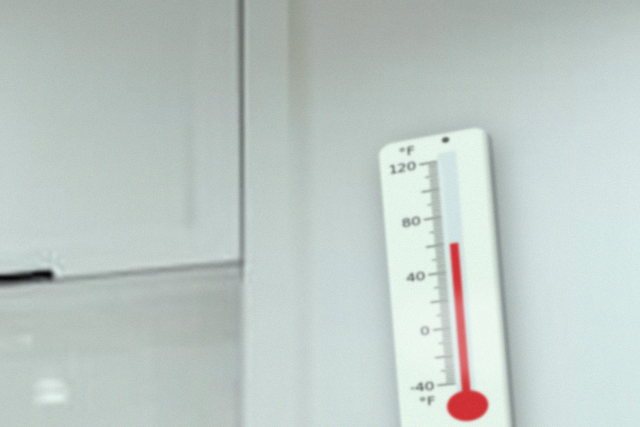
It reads value=60 unit=°F
